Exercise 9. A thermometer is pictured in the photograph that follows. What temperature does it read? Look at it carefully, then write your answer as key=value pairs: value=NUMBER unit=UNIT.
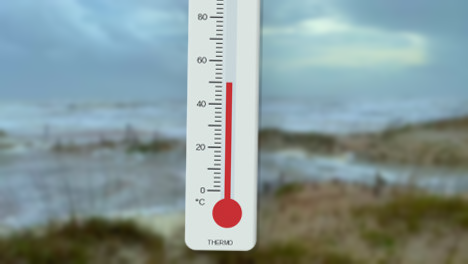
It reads value=50 unit=°C
